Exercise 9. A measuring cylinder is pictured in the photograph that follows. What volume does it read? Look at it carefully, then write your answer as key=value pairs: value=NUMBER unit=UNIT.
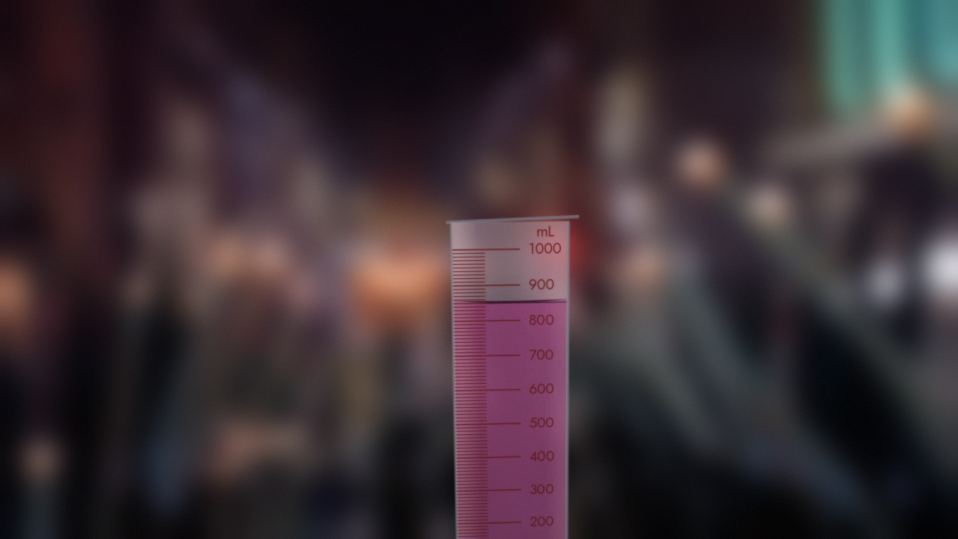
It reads value=850 unit=mL
